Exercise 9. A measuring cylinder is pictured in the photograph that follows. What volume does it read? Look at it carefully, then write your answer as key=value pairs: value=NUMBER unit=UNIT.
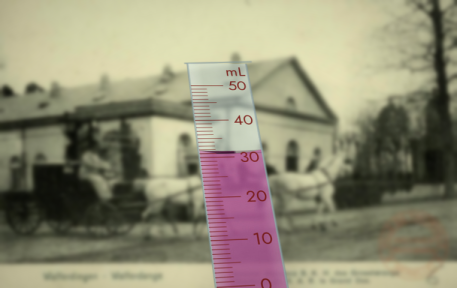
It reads value=31 unit=mL
